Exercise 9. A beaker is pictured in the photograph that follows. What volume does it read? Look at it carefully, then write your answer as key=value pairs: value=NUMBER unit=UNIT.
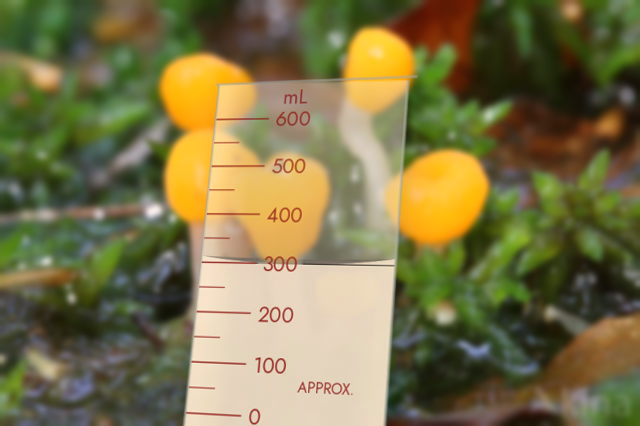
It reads value=300 unit=mL
